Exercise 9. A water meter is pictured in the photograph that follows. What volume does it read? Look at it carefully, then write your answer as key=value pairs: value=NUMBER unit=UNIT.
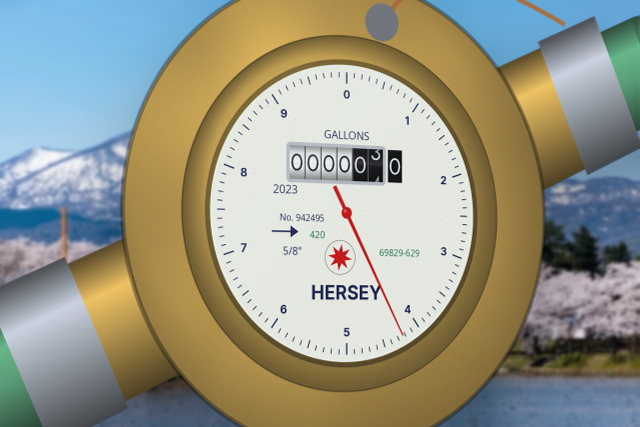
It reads value=34.2 unit=gal
